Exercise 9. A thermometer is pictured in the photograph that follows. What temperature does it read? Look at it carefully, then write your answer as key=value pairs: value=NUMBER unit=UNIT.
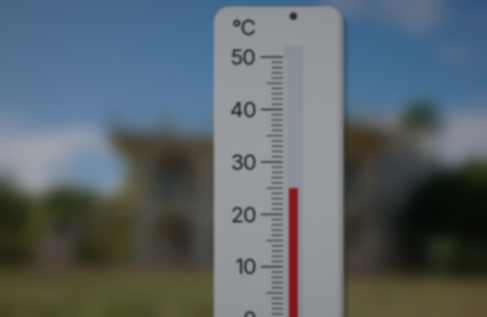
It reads value=25 unit=°C
